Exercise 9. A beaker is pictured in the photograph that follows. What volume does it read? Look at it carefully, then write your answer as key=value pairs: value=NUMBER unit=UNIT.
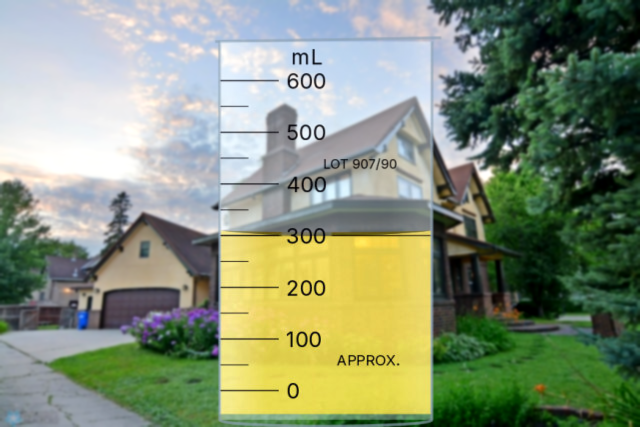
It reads value=300 unit=mL
